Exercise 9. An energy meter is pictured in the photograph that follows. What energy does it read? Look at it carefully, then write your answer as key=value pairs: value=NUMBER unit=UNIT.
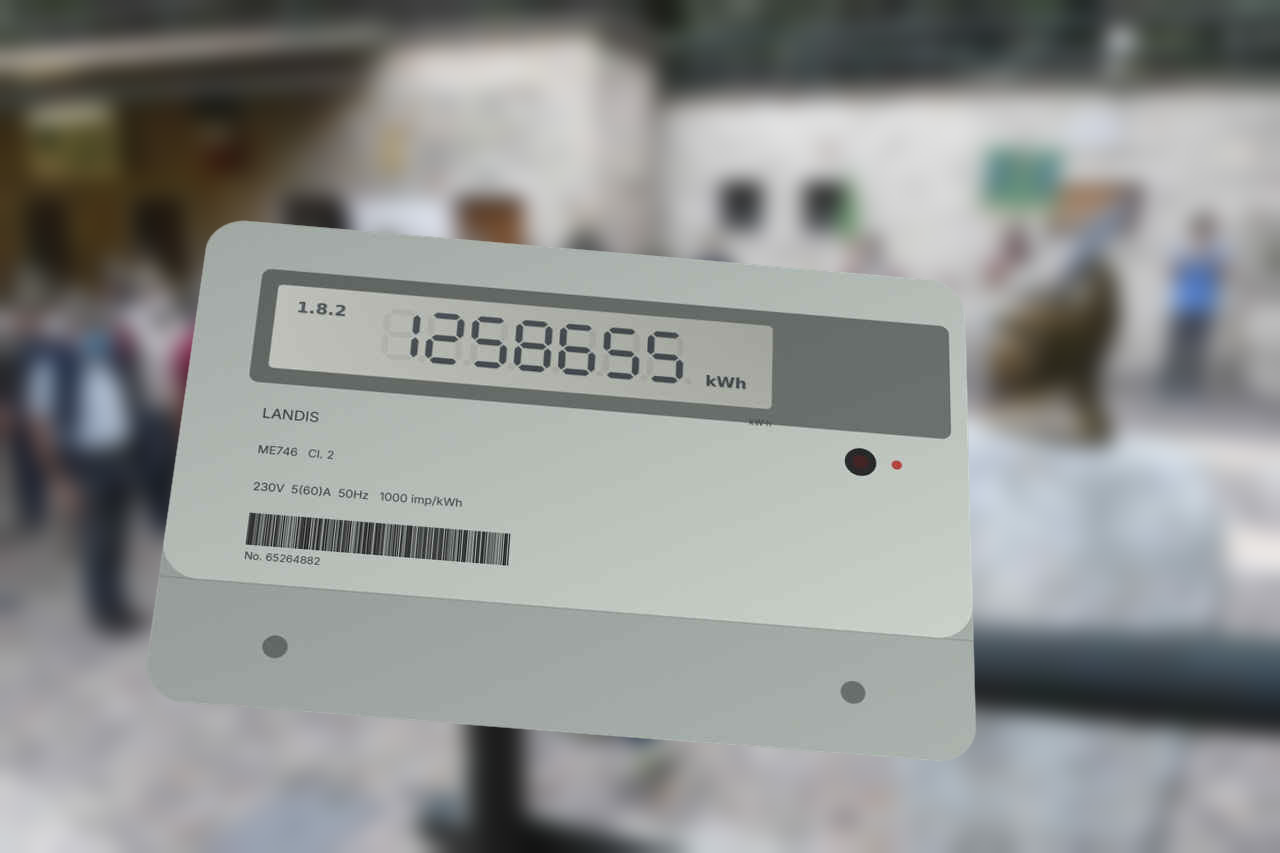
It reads value=1258655 unit=kWh
